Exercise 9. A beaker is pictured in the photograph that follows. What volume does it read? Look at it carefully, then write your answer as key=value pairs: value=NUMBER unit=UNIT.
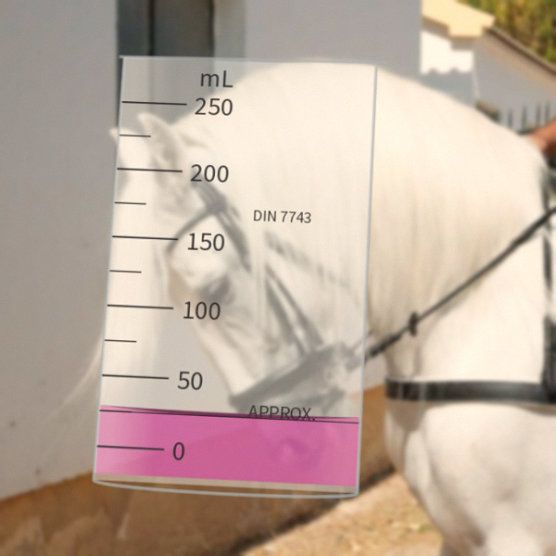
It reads value=25 unit=mL
